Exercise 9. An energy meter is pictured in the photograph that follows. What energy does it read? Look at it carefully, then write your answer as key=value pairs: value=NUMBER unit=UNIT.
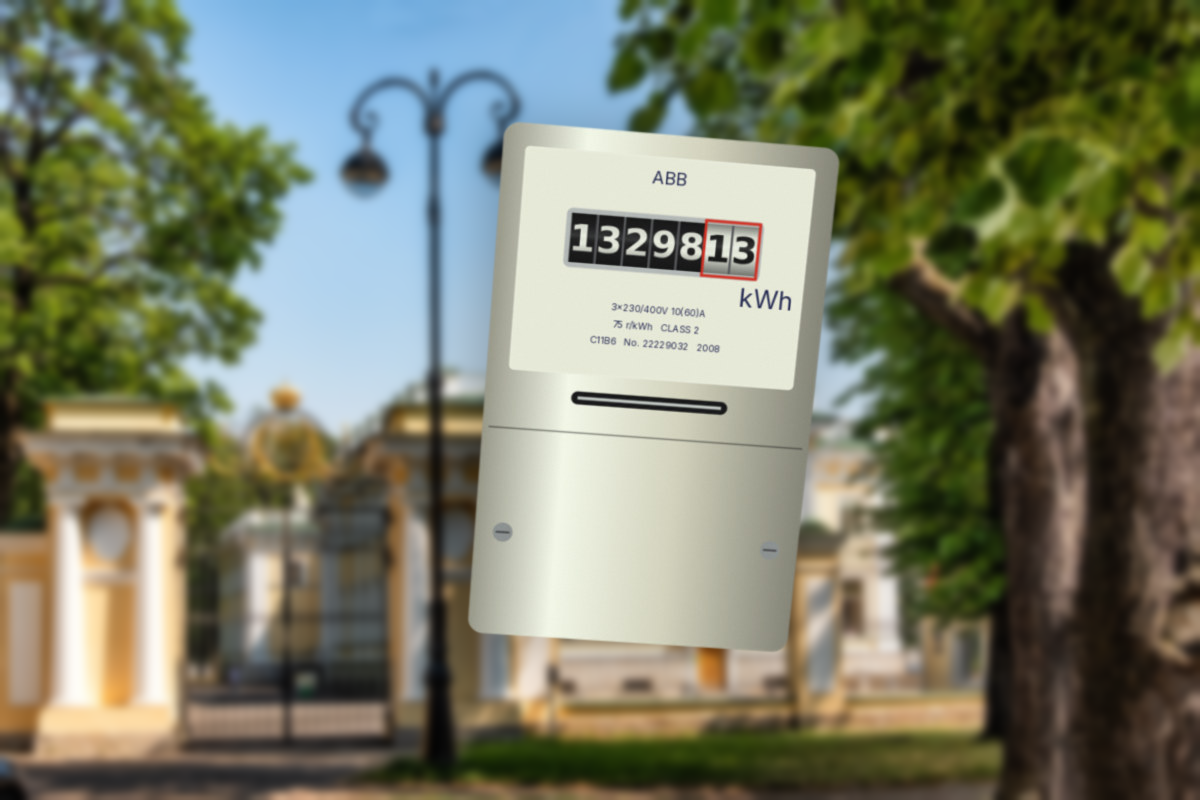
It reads value=13298.13 unit=kWh
